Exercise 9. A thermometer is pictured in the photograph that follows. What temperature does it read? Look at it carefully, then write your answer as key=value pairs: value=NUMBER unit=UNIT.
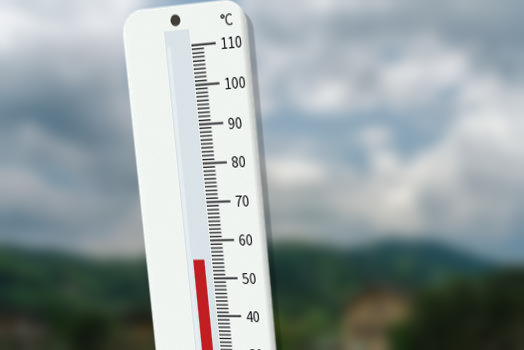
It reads value=55 unit=°C
